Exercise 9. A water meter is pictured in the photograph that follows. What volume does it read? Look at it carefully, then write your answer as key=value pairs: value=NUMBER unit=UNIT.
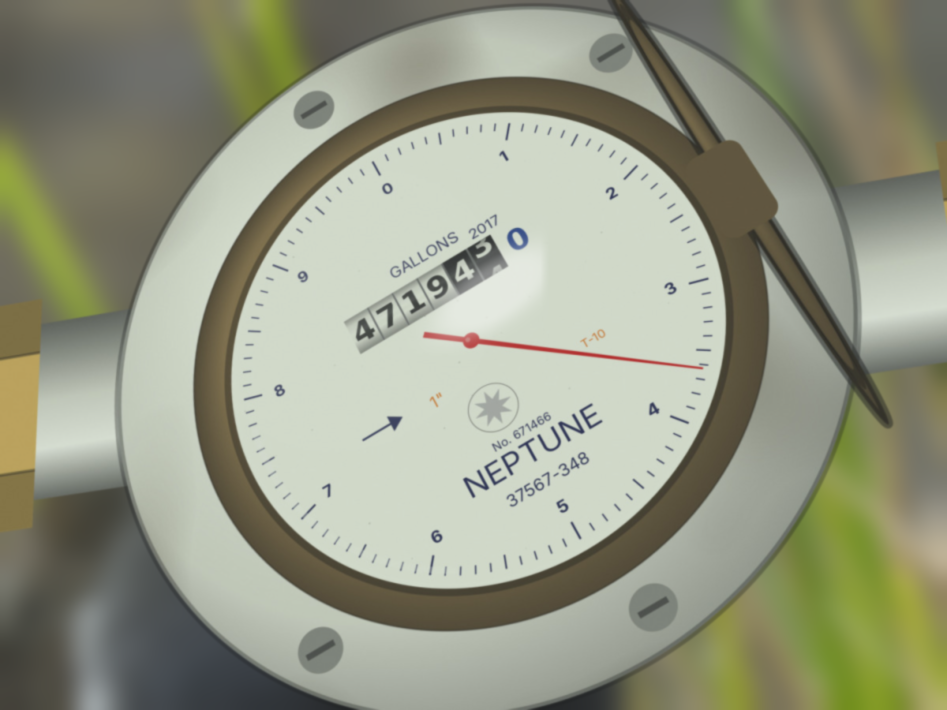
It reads value=4719433.6 unit=gal
